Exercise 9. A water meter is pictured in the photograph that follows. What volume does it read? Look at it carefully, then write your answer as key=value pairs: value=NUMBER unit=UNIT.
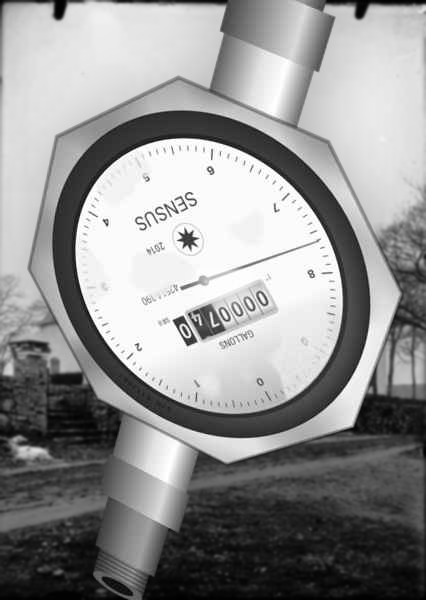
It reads value=737.6 unit=gal
